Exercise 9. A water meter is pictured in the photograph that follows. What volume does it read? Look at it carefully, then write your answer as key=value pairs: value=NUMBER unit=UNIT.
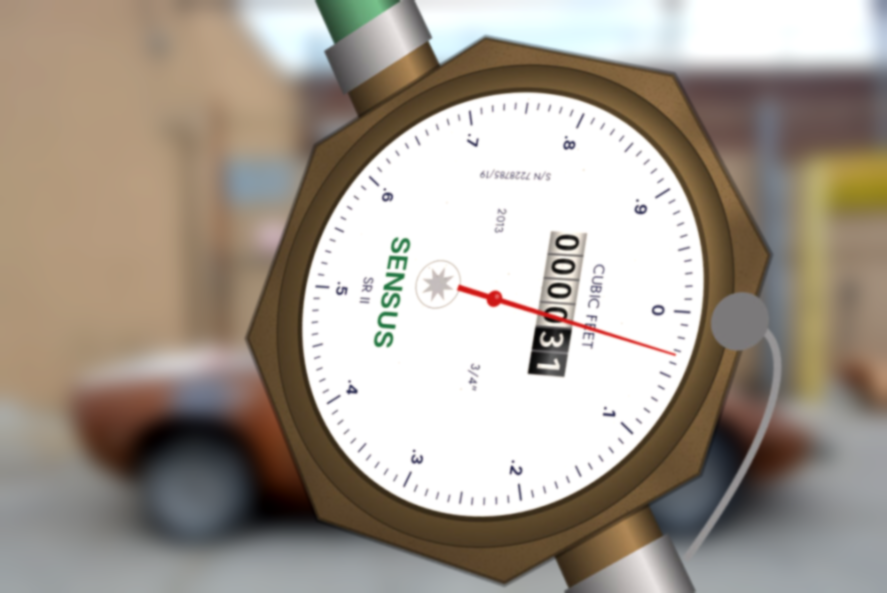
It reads value=31.03 unit=ft³
